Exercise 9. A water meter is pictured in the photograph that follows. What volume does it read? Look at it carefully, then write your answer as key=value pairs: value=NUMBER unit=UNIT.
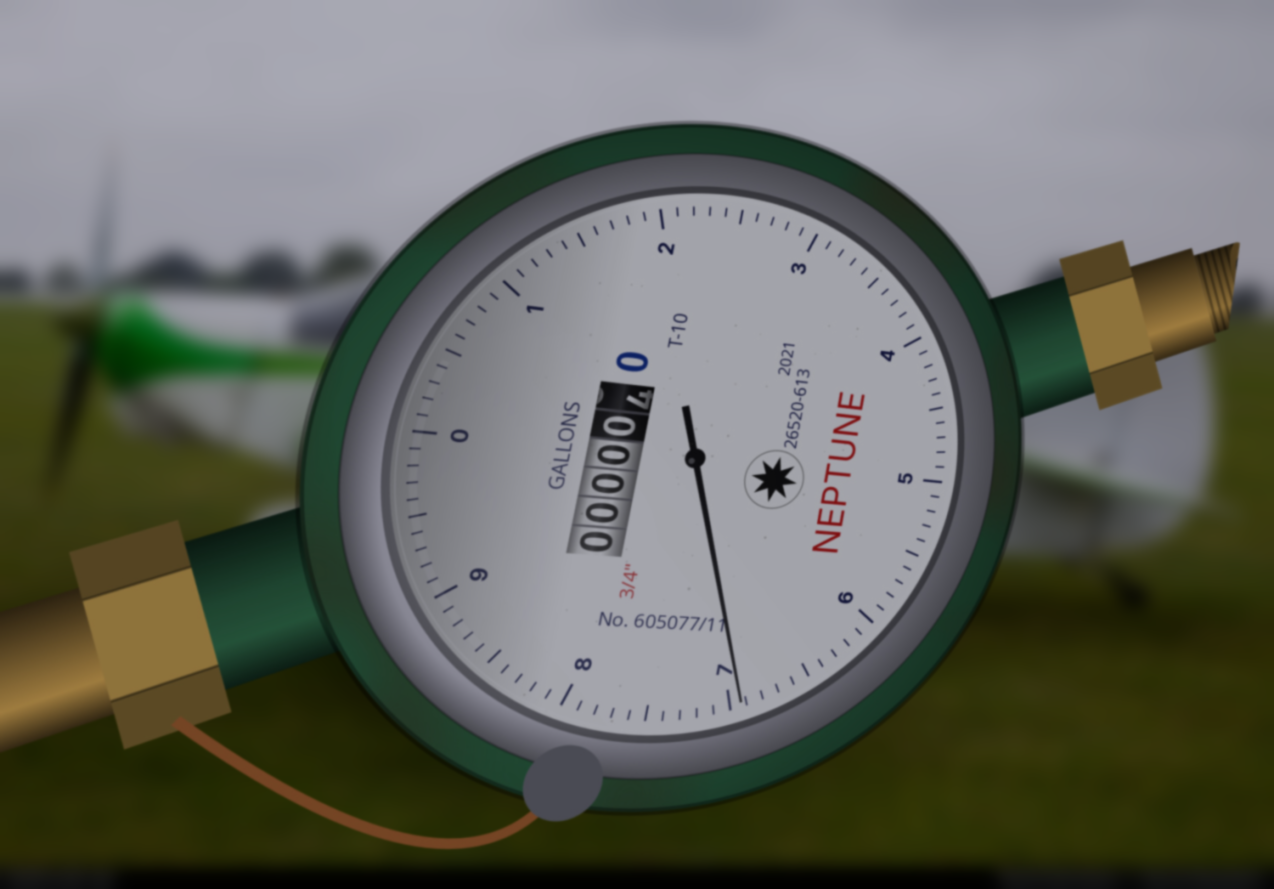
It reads value=36.9 unit=gal
